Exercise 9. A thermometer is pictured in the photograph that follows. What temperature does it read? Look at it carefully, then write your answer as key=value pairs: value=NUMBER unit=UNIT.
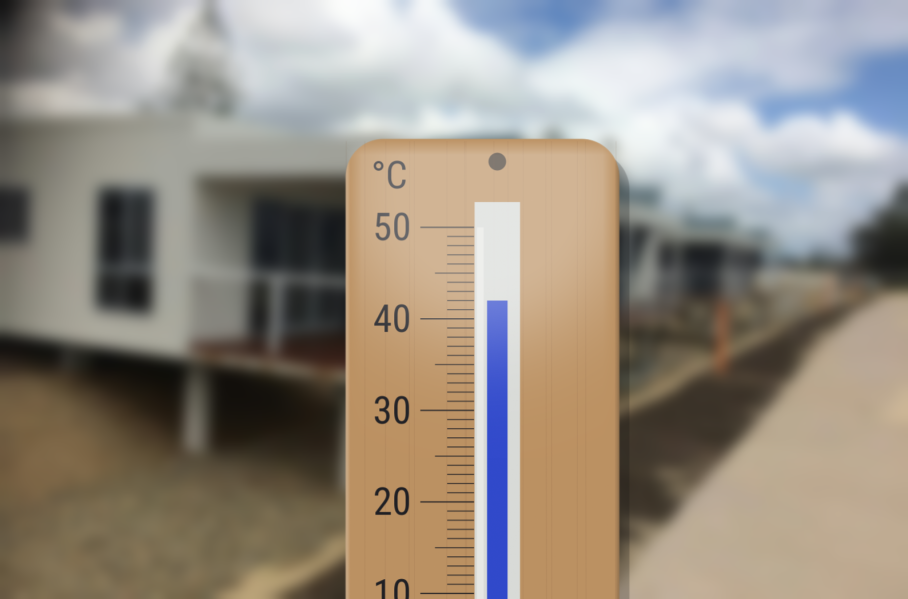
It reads value=42 unit=°C
